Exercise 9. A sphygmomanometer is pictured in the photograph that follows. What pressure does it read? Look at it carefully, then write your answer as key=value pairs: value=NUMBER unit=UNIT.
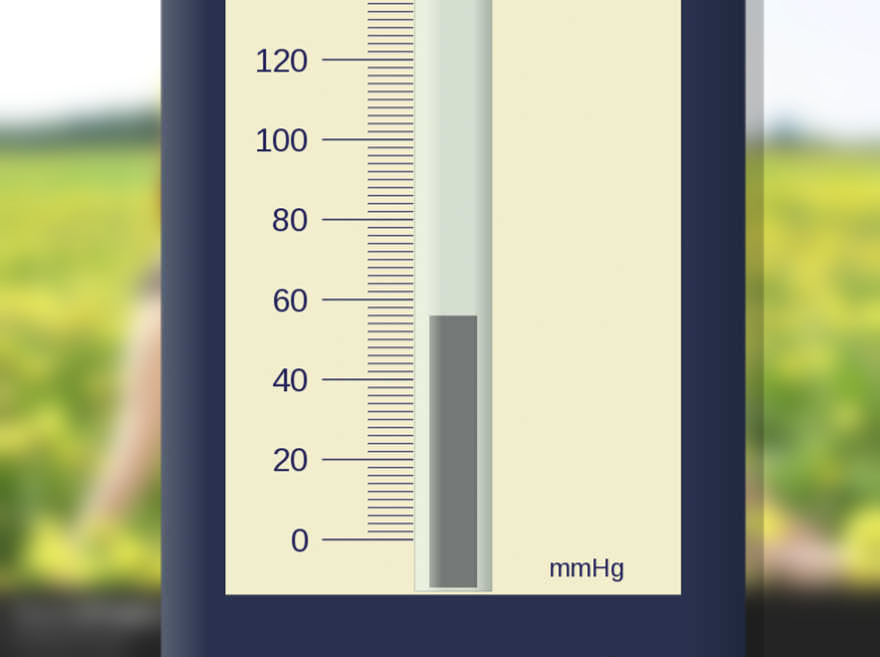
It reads value=56 unit=mmHg
